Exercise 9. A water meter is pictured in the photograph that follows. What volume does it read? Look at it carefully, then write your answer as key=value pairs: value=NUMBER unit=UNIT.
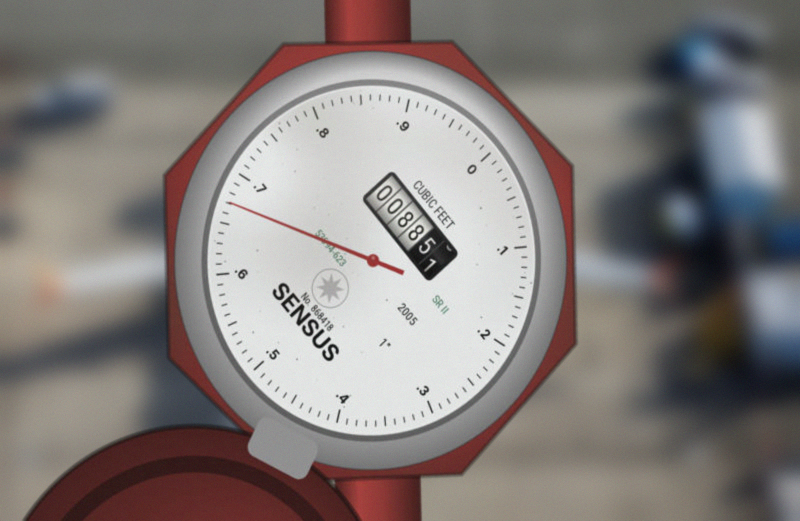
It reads value=8850.67 unit=ft³
